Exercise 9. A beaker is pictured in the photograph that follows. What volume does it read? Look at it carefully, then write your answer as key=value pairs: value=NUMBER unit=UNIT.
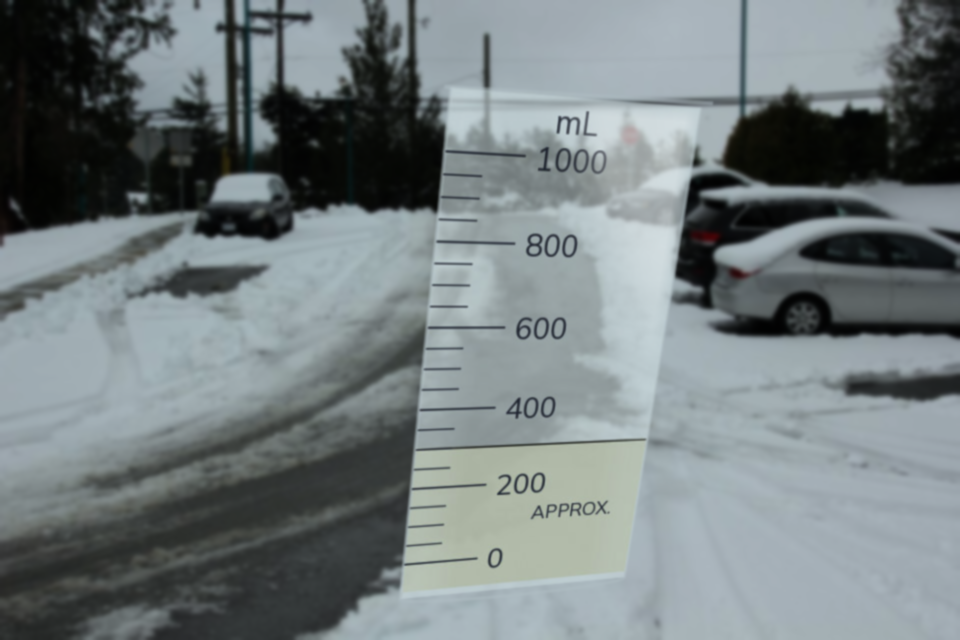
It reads value=300 unit=mL
